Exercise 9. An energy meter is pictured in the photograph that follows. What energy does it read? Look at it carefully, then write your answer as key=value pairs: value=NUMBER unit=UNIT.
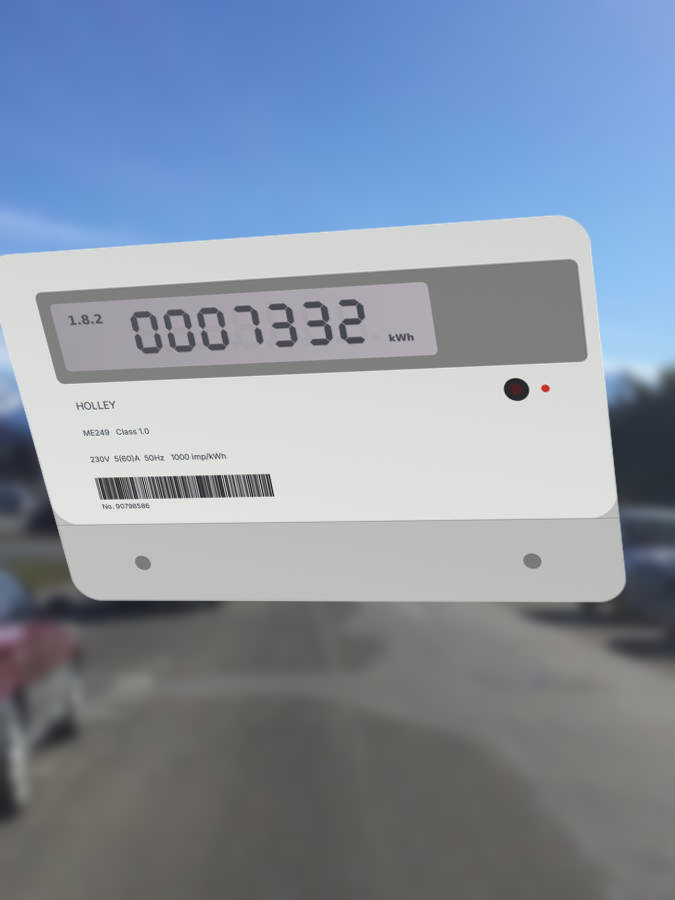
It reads value=7332 unit=kWh
